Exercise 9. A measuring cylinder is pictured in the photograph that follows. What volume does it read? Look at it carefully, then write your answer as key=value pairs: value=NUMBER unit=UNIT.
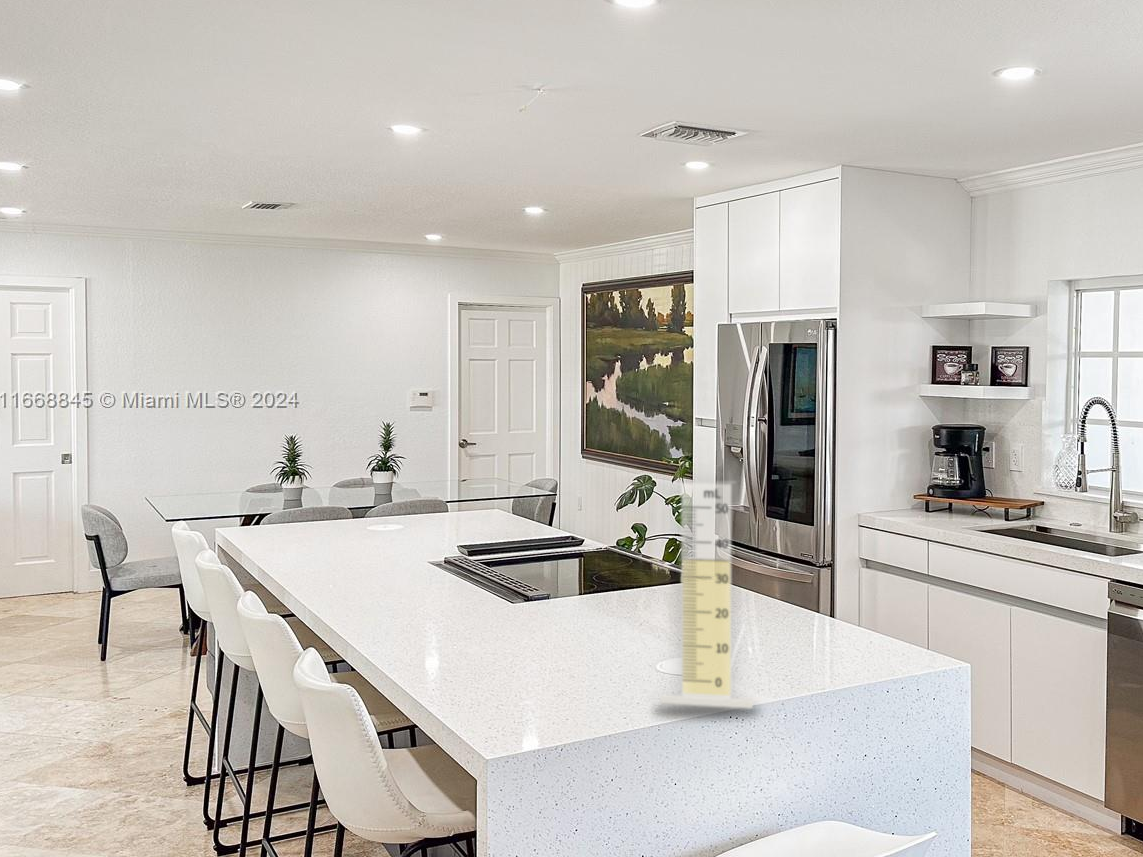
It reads value=35 unit=mL
